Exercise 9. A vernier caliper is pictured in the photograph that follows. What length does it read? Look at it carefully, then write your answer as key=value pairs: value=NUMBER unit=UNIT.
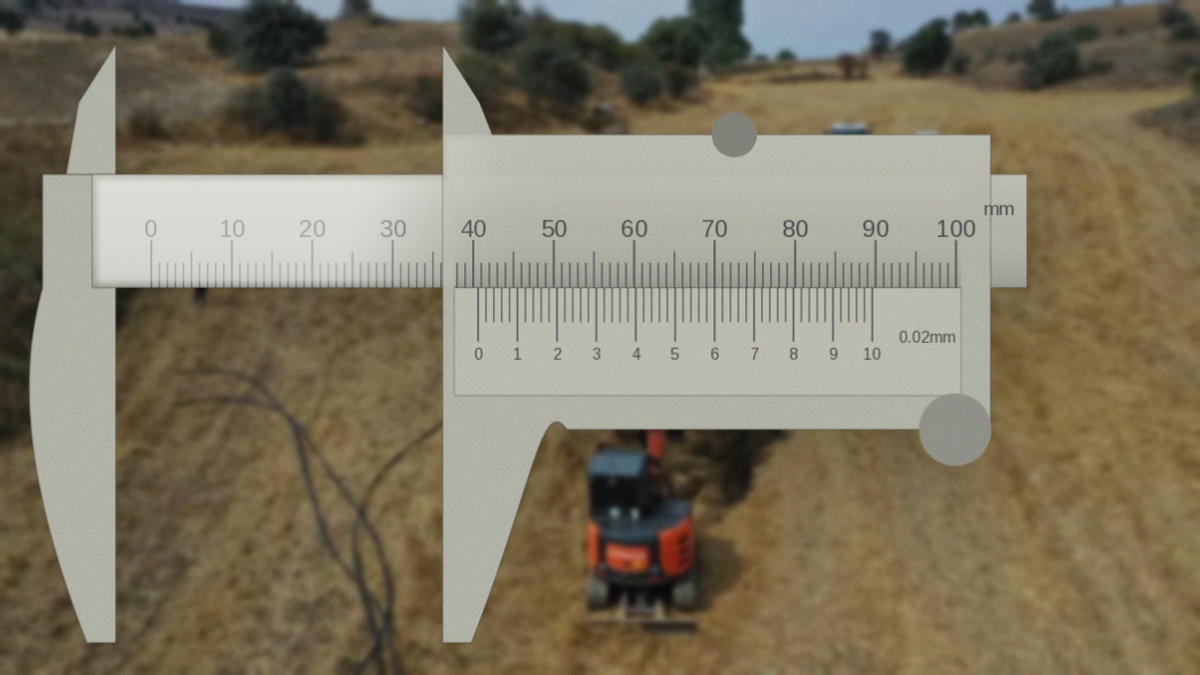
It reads value=40.6 unit=mm
